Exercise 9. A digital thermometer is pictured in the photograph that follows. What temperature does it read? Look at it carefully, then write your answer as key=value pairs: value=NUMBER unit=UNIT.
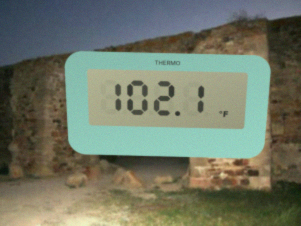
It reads value=102.1 unit=°F
